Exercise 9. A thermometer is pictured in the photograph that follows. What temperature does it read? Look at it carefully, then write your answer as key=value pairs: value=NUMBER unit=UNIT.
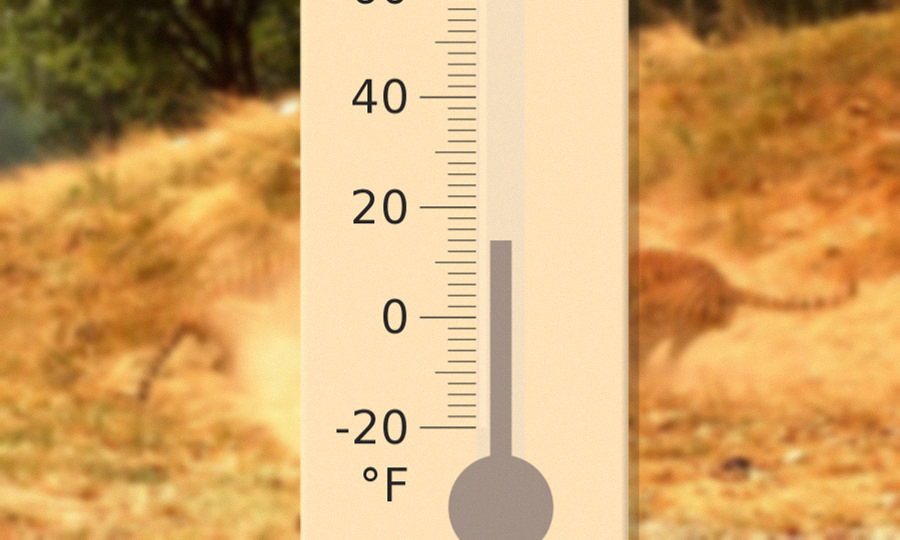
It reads value=14 unit=°F
